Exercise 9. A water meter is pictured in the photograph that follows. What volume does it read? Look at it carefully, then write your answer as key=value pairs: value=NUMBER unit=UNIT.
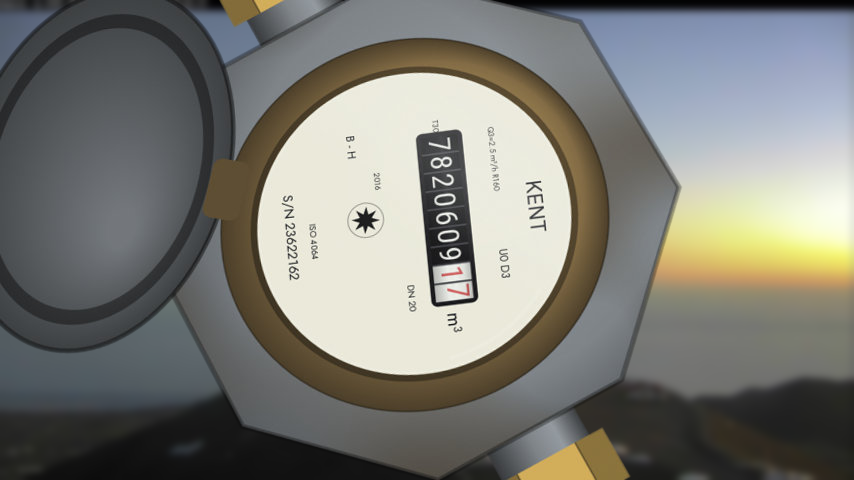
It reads value=7820609.17 unit=m³
